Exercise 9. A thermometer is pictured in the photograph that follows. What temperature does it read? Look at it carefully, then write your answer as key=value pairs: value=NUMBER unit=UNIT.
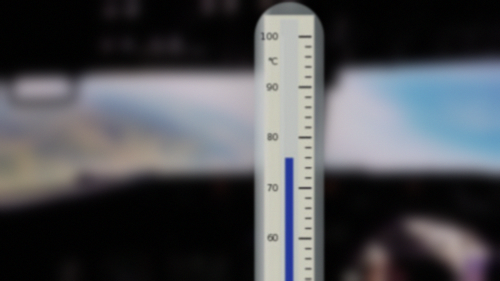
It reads value=76 unit=°C
